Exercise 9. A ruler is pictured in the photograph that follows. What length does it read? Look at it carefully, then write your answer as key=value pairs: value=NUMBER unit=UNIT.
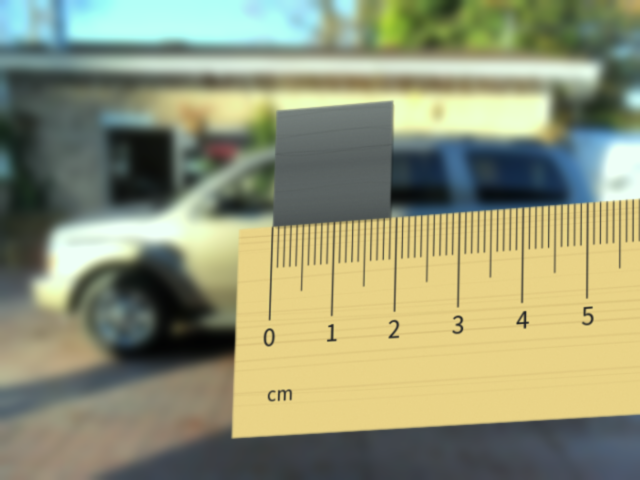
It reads value=1.9 unit=cm
